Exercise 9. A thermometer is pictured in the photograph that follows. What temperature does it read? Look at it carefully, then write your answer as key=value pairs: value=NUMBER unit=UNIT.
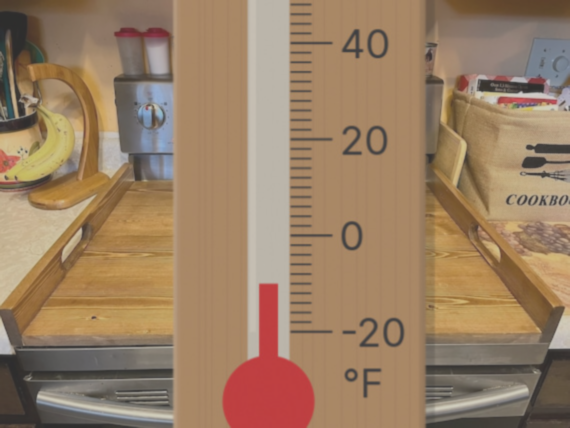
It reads value=-10 unit=°F
